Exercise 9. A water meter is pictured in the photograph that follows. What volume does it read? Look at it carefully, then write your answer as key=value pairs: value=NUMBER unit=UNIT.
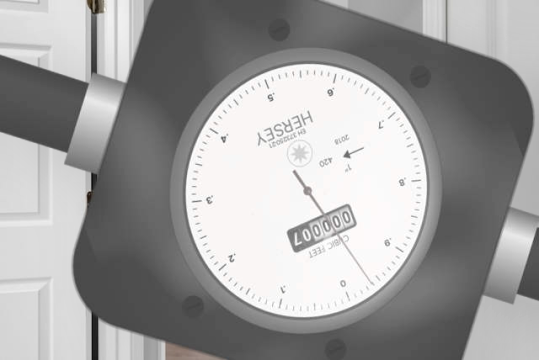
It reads value=6.96 unit=ft³
